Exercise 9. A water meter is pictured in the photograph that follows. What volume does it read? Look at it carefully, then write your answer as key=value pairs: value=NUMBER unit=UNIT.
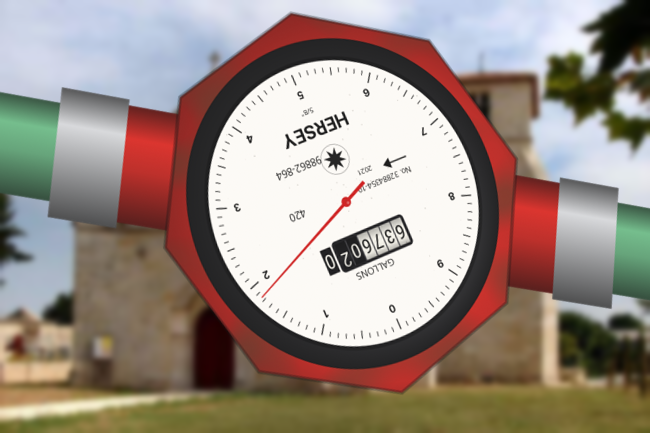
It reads value=6376021.8 unit=gal
